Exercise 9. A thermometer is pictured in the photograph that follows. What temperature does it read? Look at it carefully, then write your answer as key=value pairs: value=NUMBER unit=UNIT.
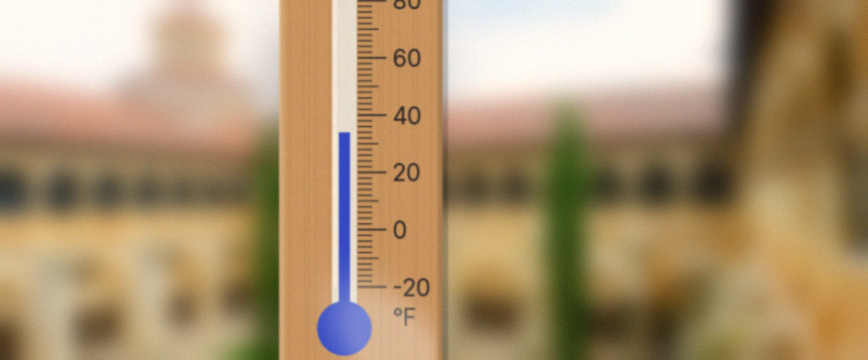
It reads value=34 unit=°F
